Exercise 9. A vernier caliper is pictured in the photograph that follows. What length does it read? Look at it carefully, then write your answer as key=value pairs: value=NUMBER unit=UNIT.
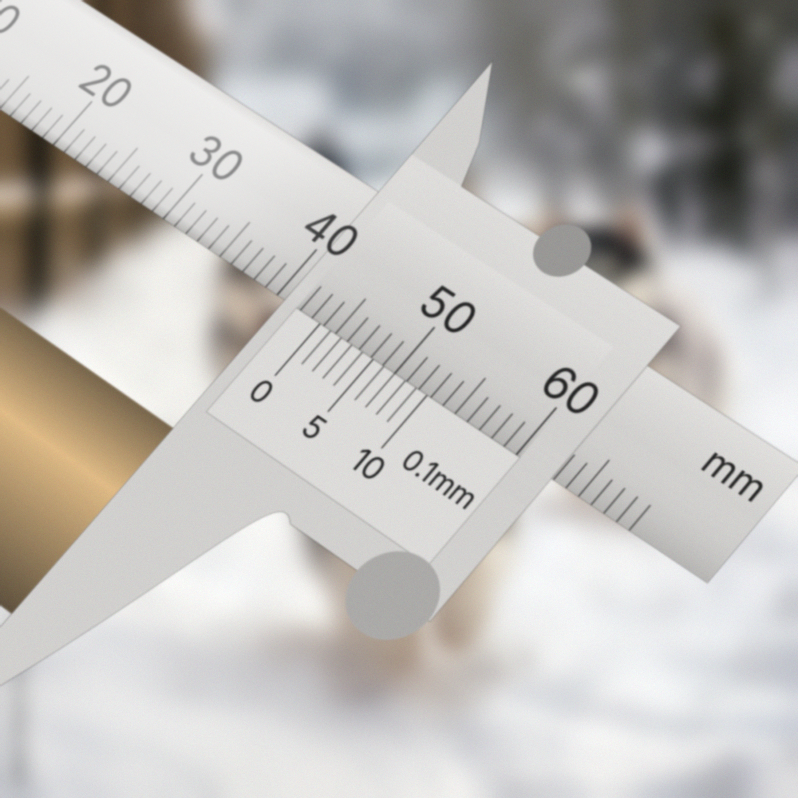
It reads value=43.7 unit=mm
